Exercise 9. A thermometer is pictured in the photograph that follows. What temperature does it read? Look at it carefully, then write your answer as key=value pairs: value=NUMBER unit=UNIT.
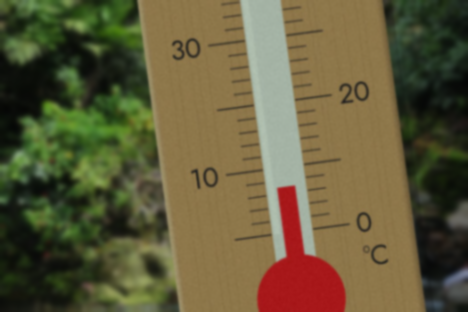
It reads value=7 unit=°C
